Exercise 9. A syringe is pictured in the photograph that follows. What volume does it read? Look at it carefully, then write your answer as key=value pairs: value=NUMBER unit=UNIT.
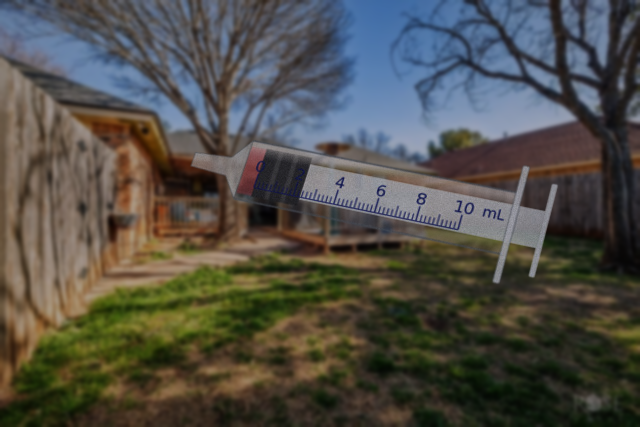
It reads value=0 unit=mL
